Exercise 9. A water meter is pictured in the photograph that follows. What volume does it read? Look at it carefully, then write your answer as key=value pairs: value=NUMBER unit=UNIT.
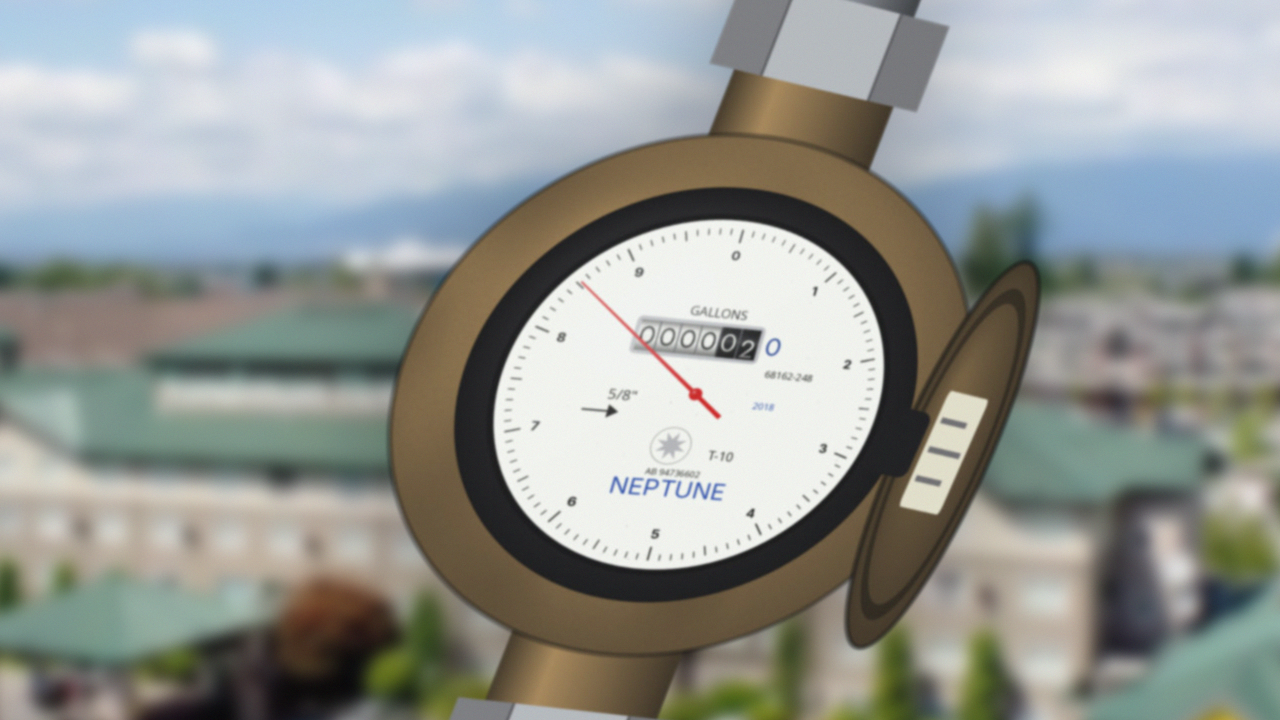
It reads value=18.5 unit=gal
